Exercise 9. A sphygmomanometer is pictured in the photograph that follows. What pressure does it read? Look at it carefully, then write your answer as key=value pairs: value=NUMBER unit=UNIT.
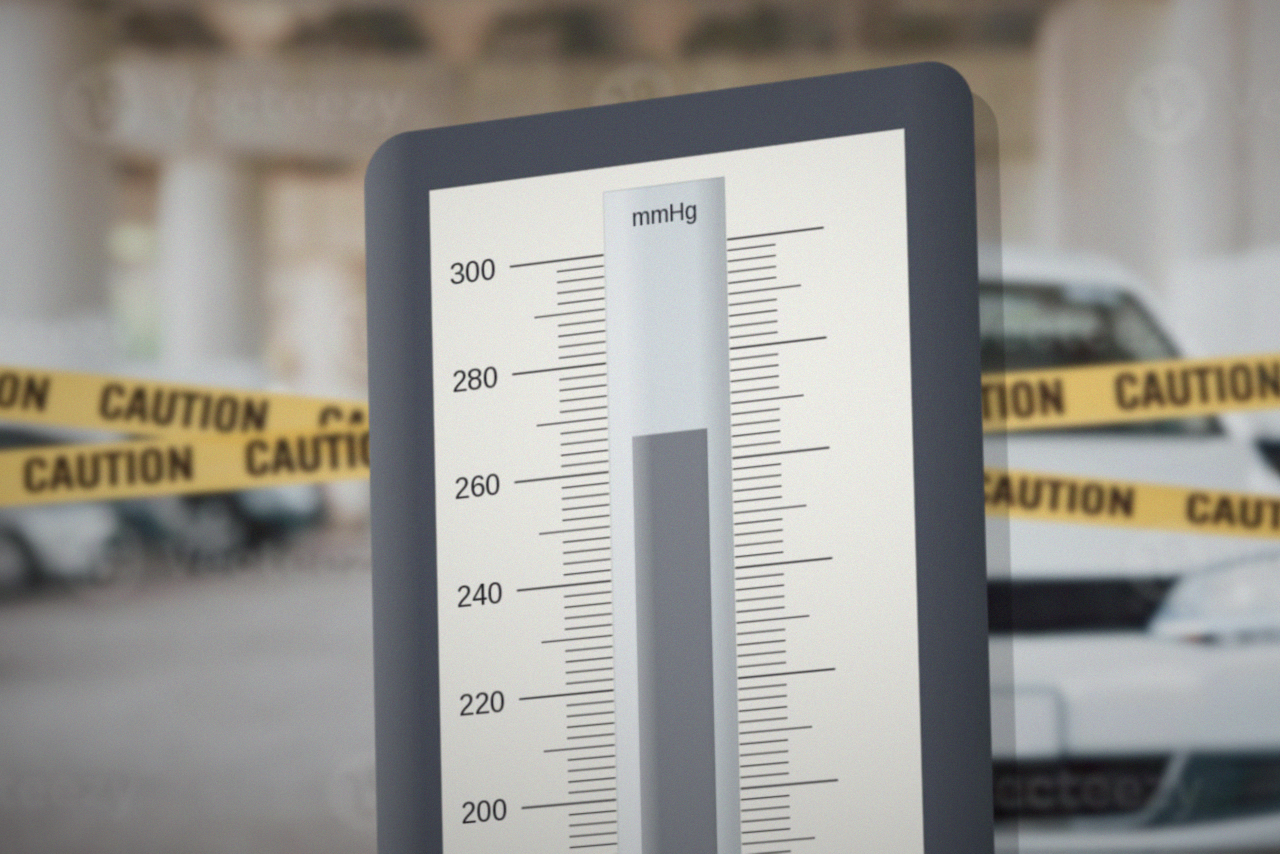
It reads value=266 unit=mmHg
